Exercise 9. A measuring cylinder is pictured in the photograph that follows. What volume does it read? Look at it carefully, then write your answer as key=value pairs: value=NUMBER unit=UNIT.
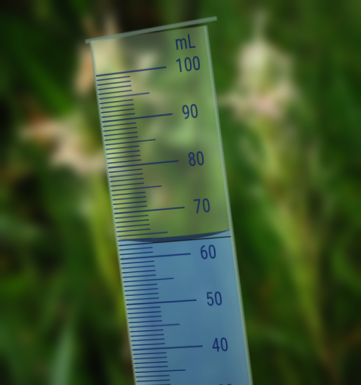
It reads value=63 unit=mL
